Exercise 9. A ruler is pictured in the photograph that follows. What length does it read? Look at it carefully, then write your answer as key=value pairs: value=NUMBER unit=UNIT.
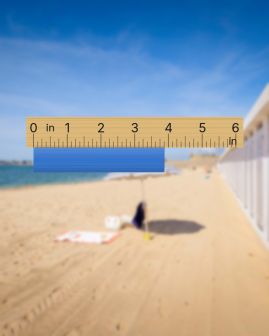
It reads value=3.875 unit=in
